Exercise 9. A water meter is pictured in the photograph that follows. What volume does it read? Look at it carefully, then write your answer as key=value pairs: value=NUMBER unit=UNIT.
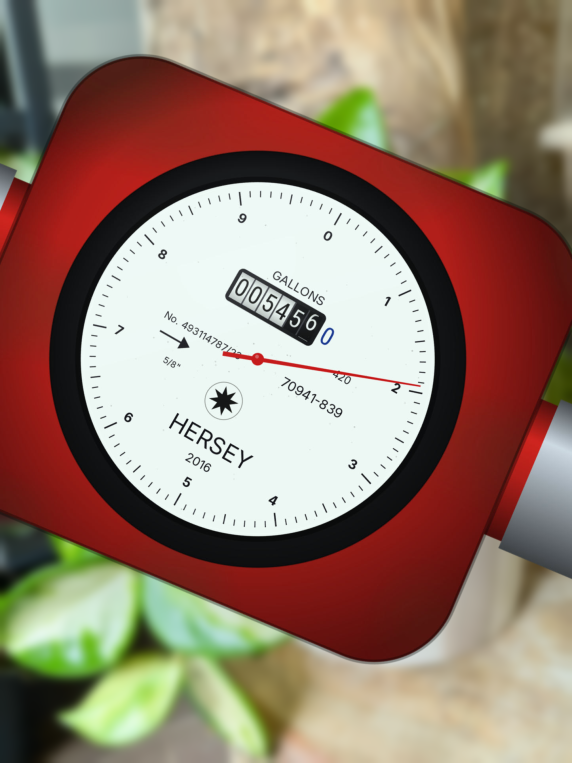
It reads value=54561.9 unit=gal
